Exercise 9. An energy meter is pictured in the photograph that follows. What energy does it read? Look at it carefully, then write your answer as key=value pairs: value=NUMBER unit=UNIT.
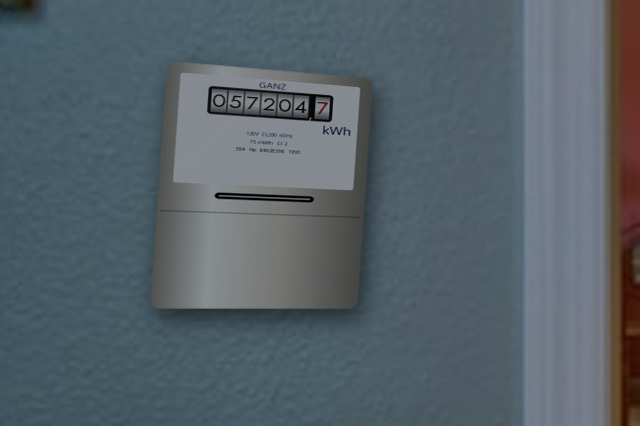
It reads value=57204.7 unit=kWh
